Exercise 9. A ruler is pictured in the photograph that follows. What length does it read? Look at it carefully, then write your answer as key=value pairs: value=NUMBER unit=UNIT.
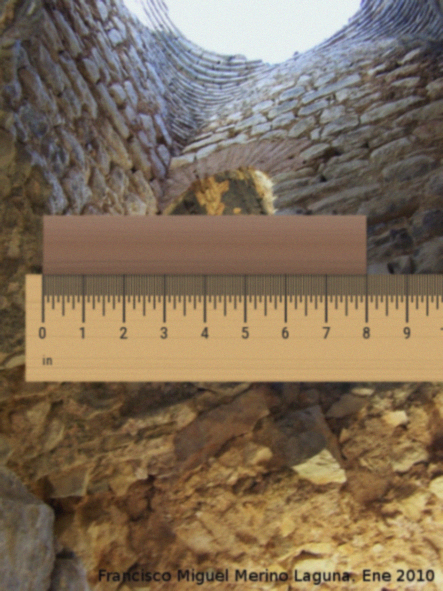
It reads value=8 unit=in
